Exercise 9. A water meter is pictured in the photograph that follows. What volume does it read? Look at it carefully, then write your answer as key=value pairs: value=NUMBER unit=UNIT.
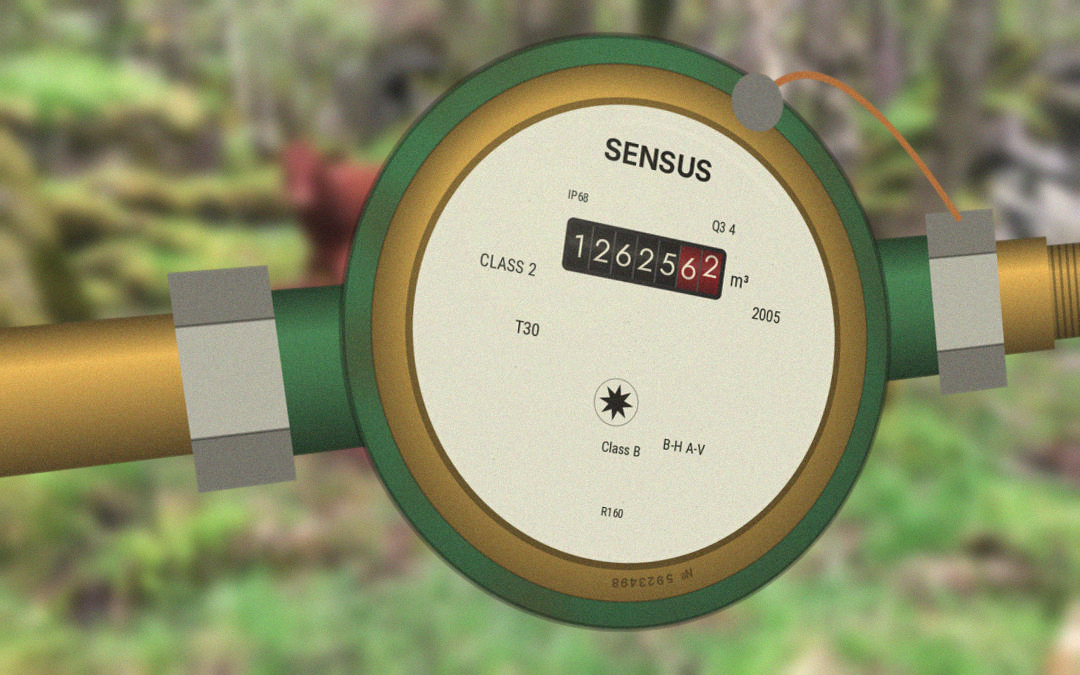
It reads value=12625.62 unit=m³
